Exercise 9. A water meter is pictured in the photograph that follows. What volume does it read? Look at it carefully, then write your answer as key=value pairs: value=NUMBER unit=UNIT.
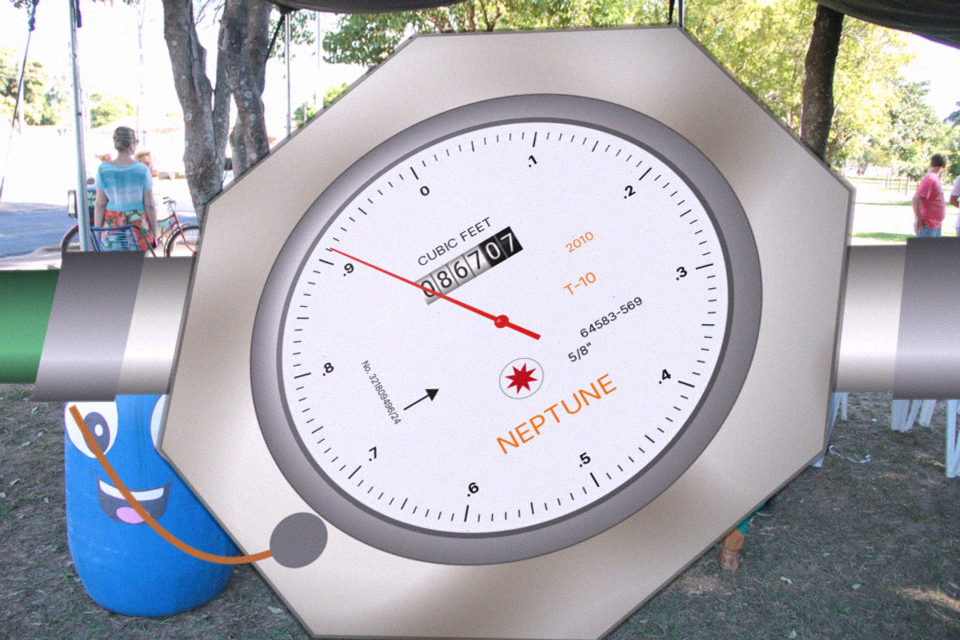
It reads value=86706.91 unit=ft³
